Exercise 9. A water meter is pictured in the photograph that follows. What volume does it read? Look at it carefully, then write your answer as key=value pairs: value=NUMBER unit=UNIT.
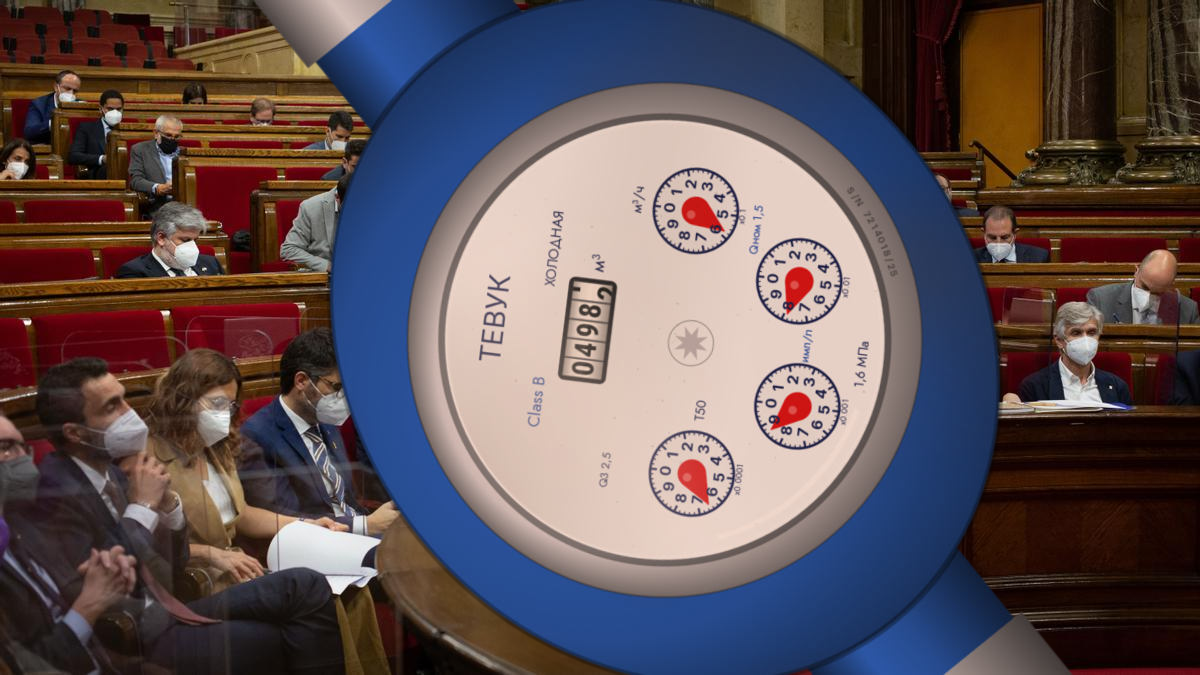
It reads value=4981.5786 unit=m³
